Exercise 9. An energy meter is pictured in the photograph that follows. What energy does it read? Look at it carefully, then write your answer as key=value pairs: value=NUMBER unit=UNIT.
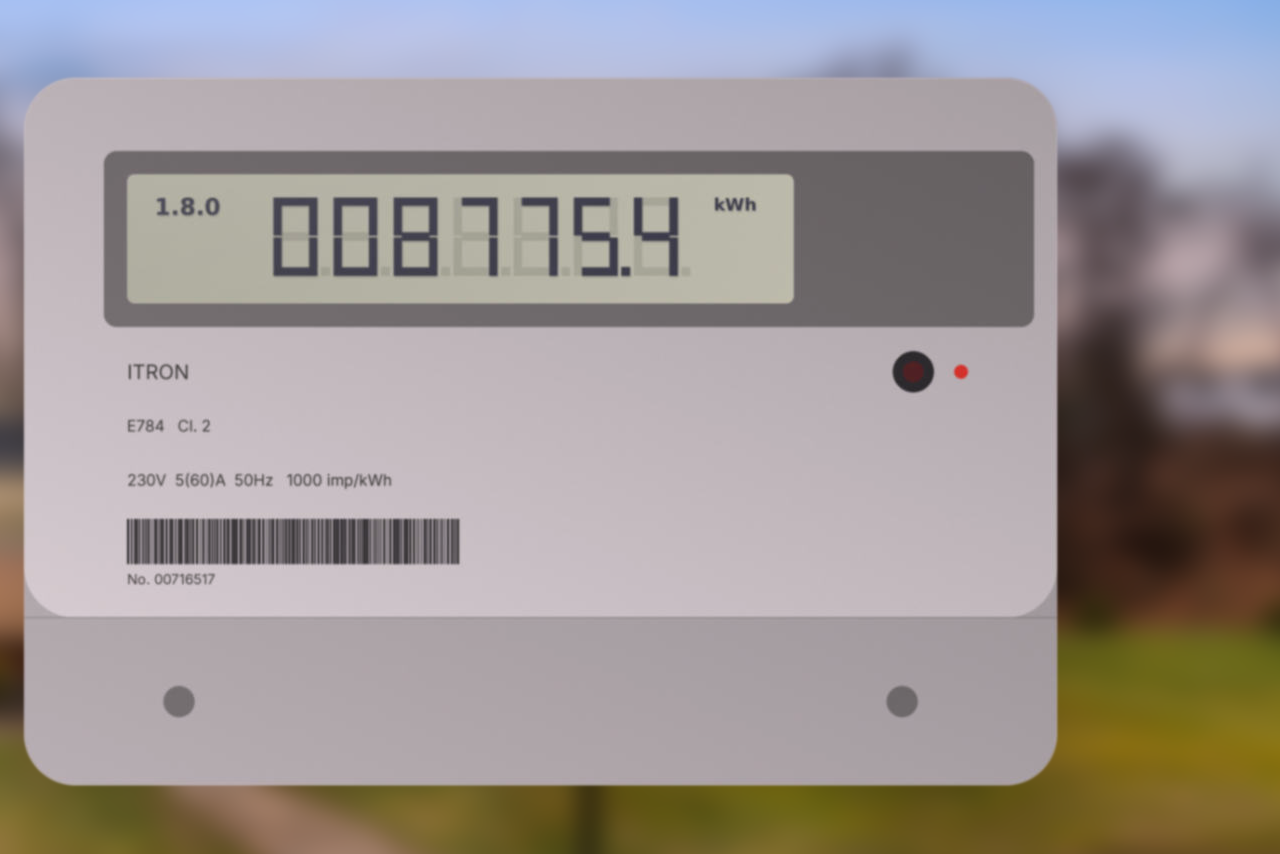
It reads value=8775.4 unit=kWh
